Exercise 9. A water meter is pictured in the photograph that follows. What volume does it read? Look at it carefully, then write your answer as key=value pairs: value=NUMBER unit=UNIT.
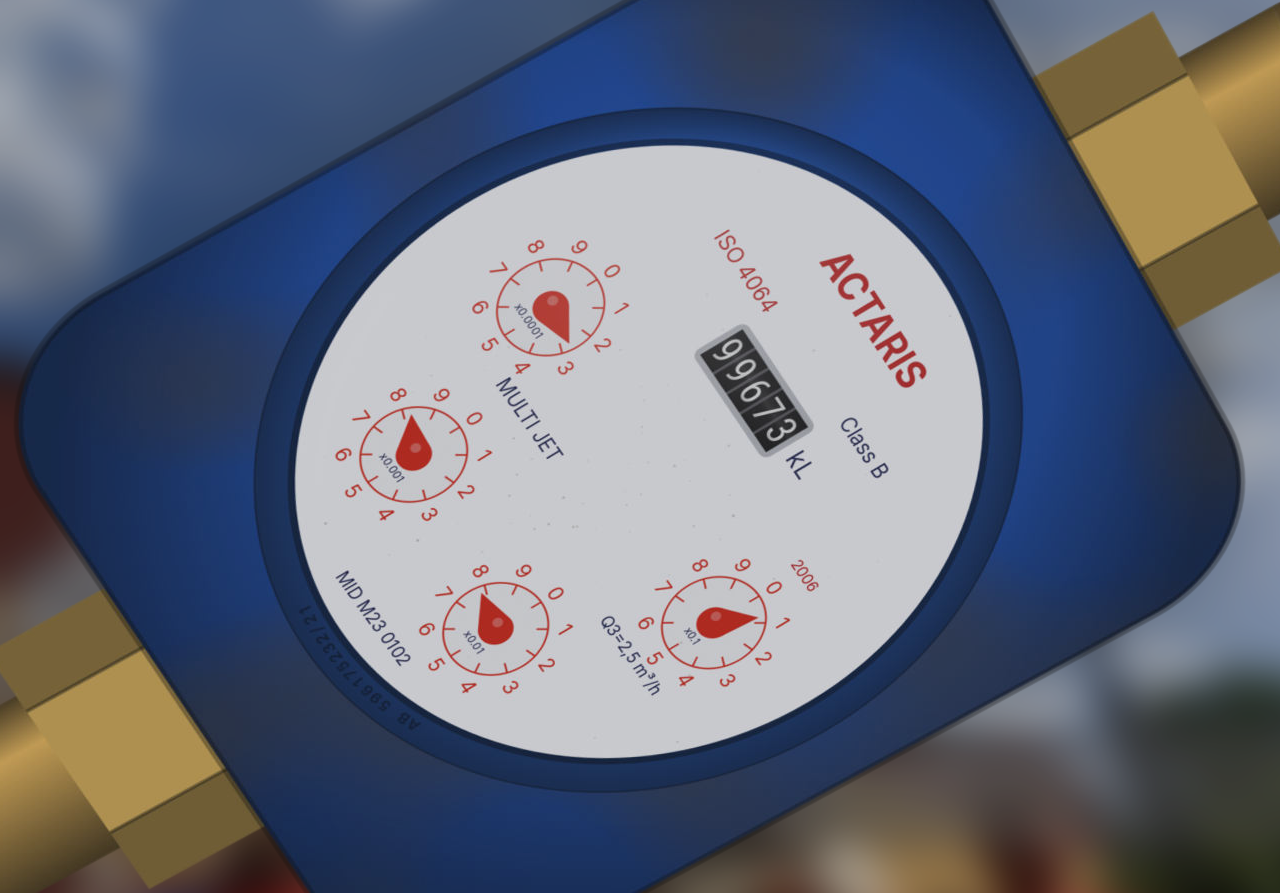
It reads value=99673.0782 unit=kL
